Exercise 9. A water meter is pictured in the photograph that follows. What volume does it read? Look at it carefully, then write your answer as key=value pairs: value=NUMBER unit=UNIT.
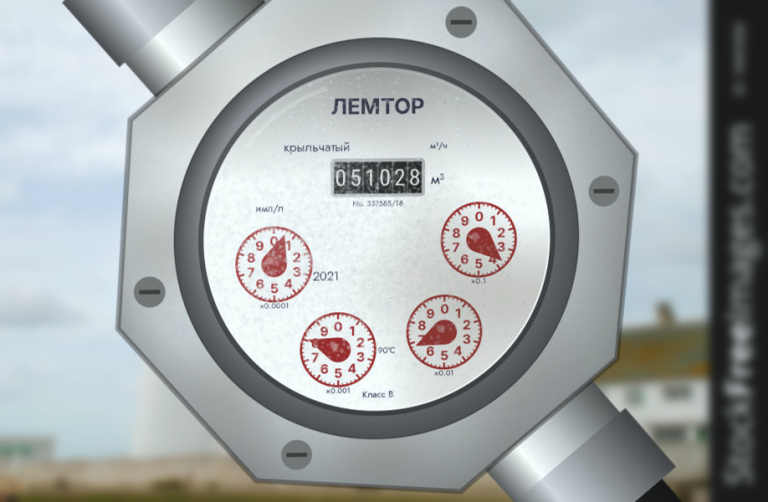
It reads value=51028.3680 unit=m³
